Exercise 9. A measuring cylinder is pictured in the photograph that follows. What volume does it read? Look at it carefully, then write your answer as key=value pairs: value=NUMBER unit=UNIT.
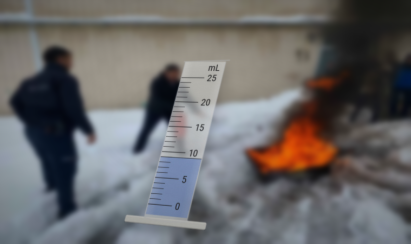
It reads value=9 unit=mL
